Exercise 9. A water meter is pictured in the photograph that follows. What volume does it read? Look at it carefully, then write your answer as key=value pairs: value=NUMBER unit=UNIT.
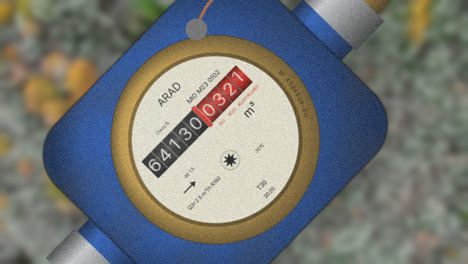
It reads value=64130.0321 unit=m³
